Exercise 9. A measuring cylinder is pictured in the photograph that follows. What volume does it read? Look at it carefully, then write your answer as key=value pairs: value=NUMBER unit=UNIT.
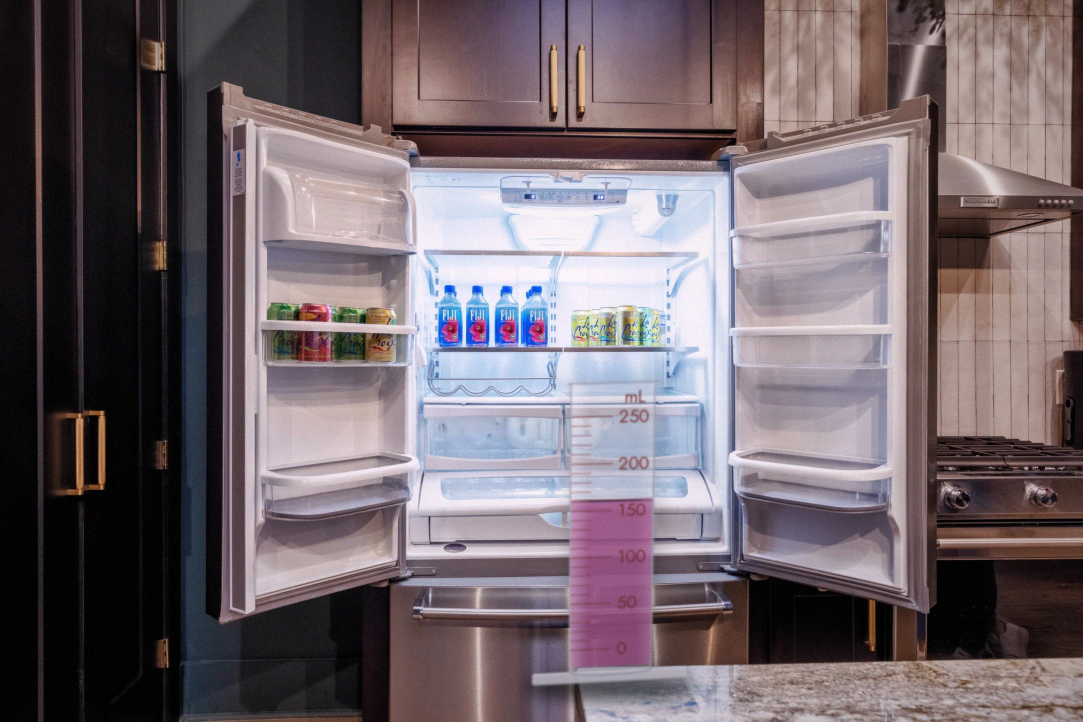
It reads value=160 unit=mL
